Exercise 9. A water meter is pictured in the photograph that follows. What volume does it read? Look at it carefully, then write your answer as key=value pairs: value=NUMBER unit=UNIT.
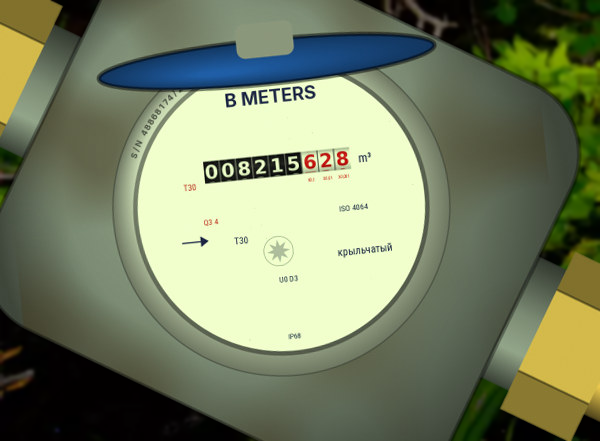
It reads value=8215.628 unit=m³
